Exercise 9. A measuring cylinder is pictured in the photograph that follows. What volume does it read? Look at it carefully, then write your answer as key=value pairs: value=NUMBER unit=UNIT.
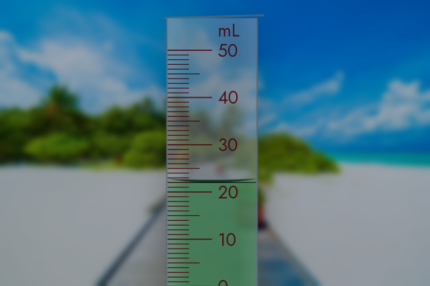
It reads value=22 unit=mL
